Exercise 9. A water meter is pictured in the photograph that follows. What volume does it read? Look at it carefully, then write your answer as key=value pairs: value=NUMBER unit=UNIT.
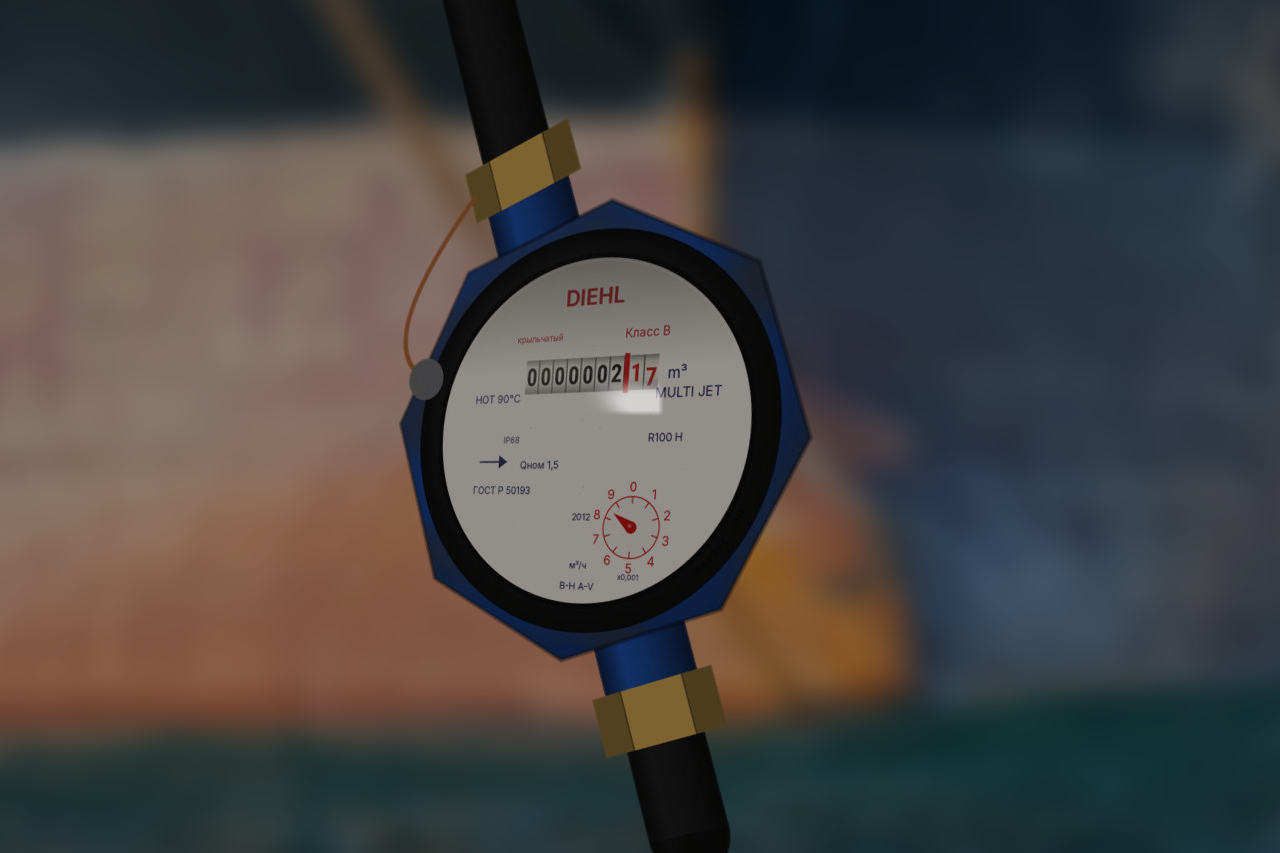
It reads value=2.168 unit=m³
